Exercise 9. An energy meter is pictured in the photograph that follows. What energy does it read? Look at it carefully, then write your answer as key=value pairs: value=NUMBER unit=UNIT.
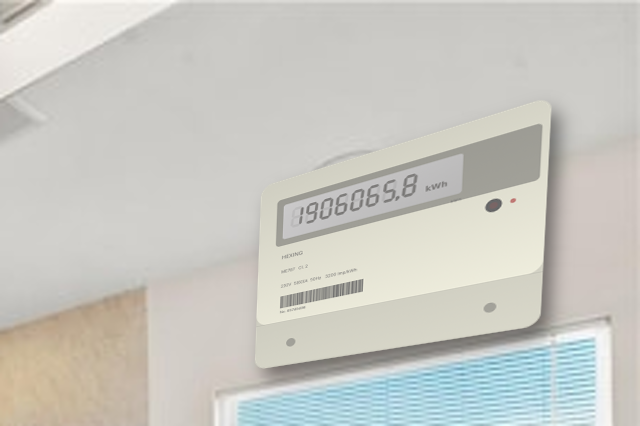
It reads value=1906065.8 unit=kWh
